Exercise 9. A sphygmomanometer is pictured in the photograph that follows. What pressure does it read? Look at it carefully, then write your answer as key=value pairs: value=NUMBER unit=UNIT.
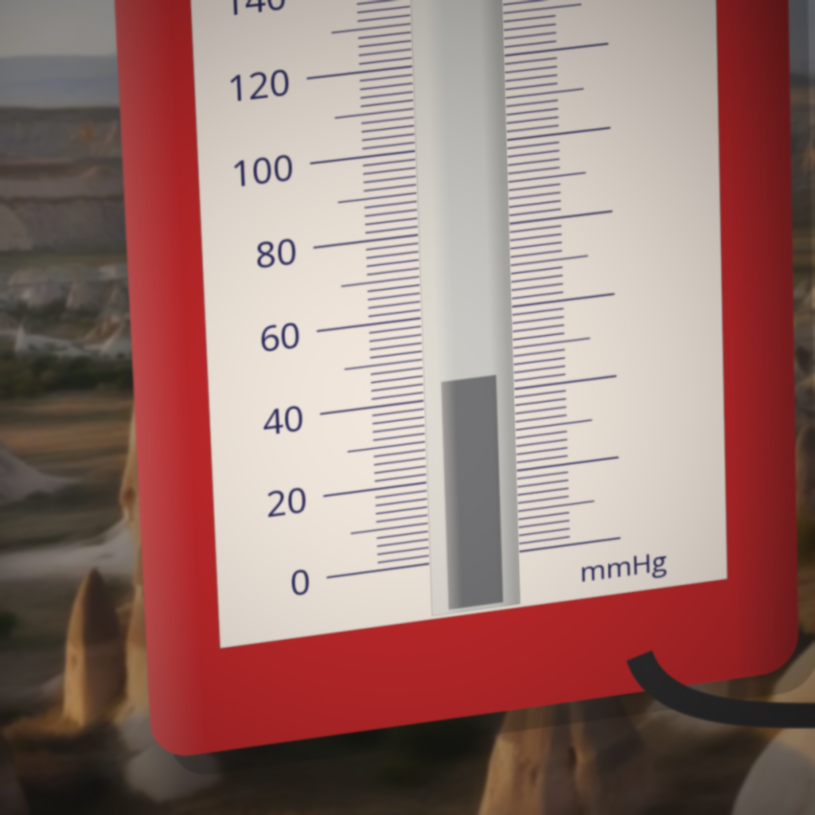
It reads value=44 unit=mmHg
